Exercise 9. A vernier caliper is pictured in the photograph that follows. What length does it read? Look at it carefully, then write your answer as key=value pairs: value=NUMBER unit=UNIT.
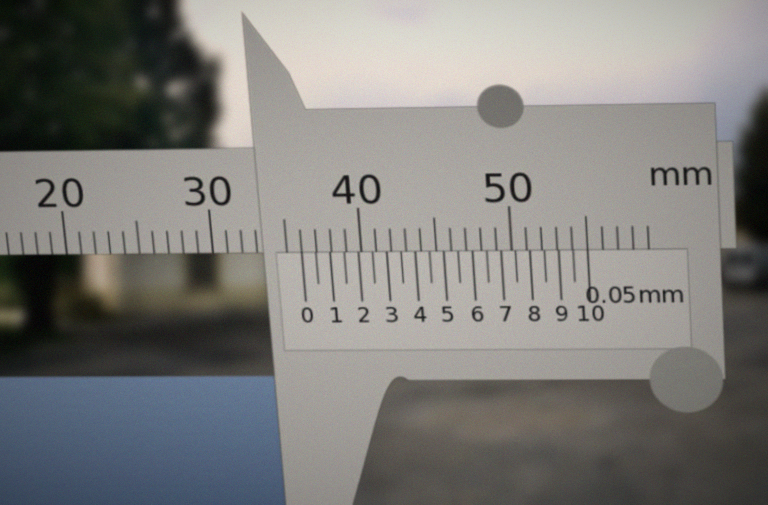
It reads value=36.0 unit=mm
